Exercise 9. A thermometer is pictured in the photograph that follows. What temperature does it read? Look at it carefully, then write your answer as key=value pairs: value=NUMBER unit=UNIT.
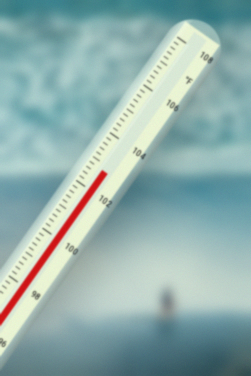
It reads value=102.8 unit=°F
